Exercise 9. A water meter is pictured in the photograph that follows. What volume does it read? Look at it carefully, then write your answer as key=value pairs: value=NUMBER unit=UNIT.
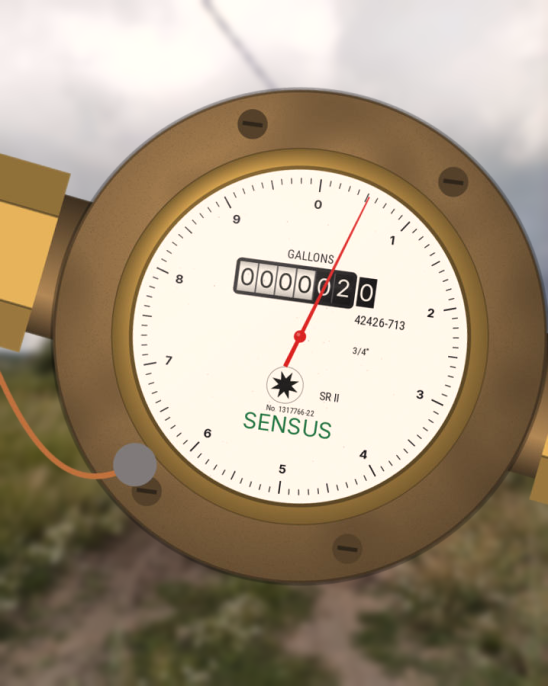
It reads value=20.5 unit=gal
